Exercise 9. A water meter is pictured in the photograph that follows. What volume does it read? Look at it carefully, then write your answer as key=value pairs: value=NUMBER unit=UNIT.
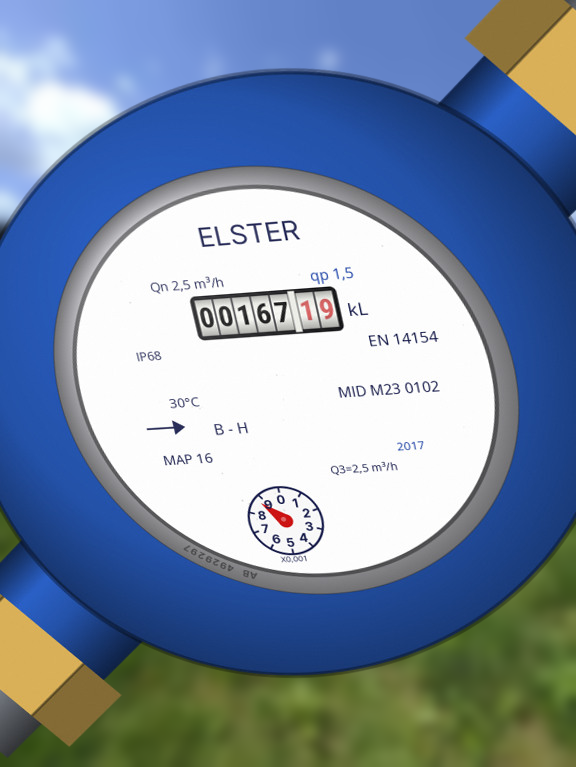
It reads value=167.198 unit=kL
